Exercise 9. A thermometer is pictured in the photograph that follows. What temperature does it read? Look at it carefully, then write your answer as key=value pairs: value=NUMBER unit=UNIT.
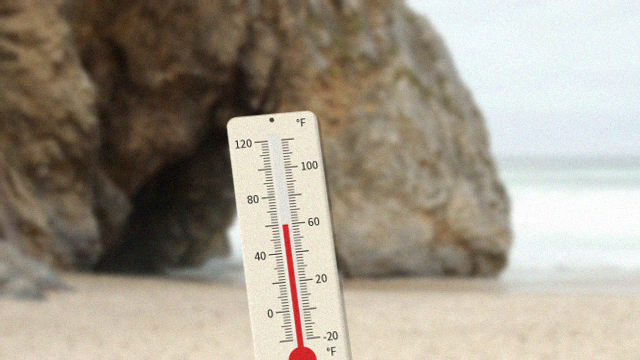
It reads value=60 unit=°F
